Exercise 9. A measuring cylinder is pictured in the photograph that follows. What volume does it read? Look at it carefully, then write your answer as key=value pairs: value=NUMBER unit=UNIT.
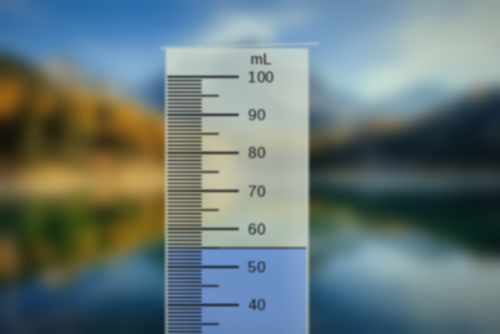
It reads value=55 unit=mL
